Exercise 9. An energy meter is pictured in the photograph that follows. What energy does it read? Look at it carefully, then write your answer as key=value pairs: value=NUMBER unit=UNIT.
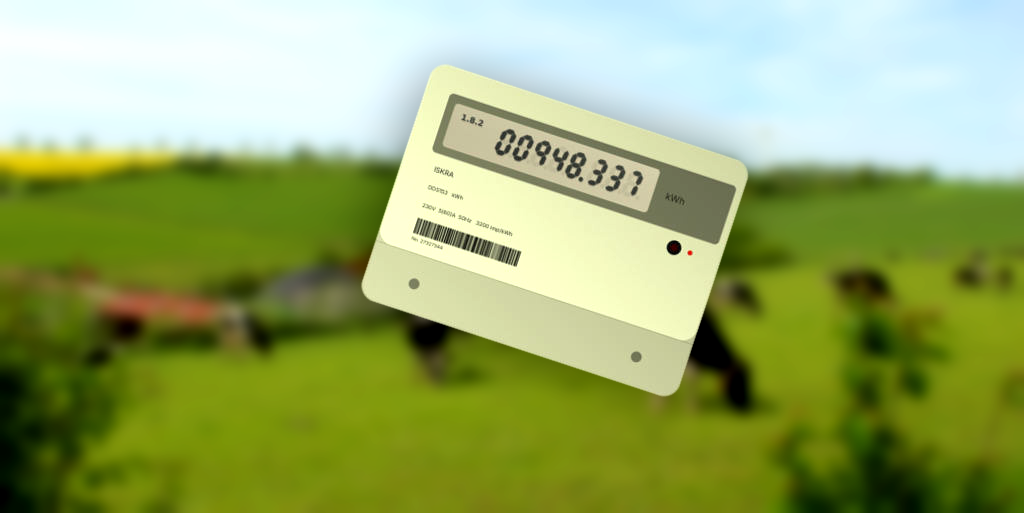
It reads value=948.337 unit=kWh
